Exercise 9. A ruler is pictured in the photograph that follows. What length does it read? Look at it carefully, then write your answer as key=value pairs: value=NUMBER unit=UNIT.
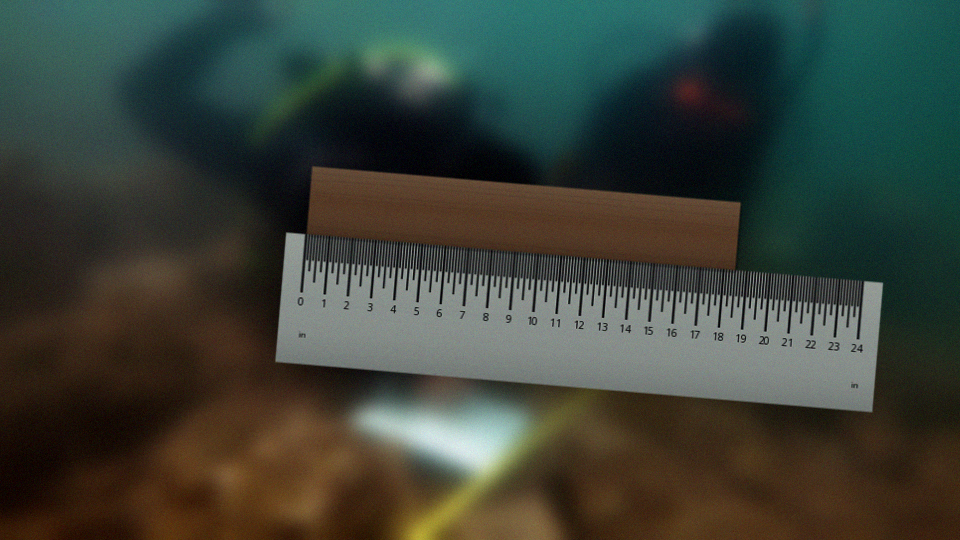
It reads value=18.5 unit=in
